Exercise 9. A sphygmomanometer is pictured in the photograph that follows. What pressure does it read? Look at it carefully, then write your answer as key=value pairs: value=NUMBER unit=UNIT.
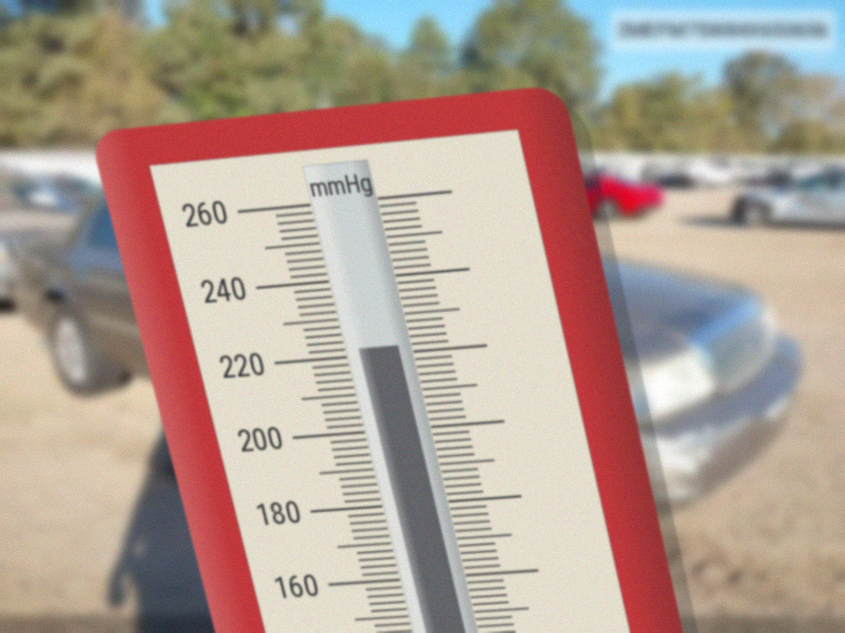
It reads value=222 unit=mmHg
